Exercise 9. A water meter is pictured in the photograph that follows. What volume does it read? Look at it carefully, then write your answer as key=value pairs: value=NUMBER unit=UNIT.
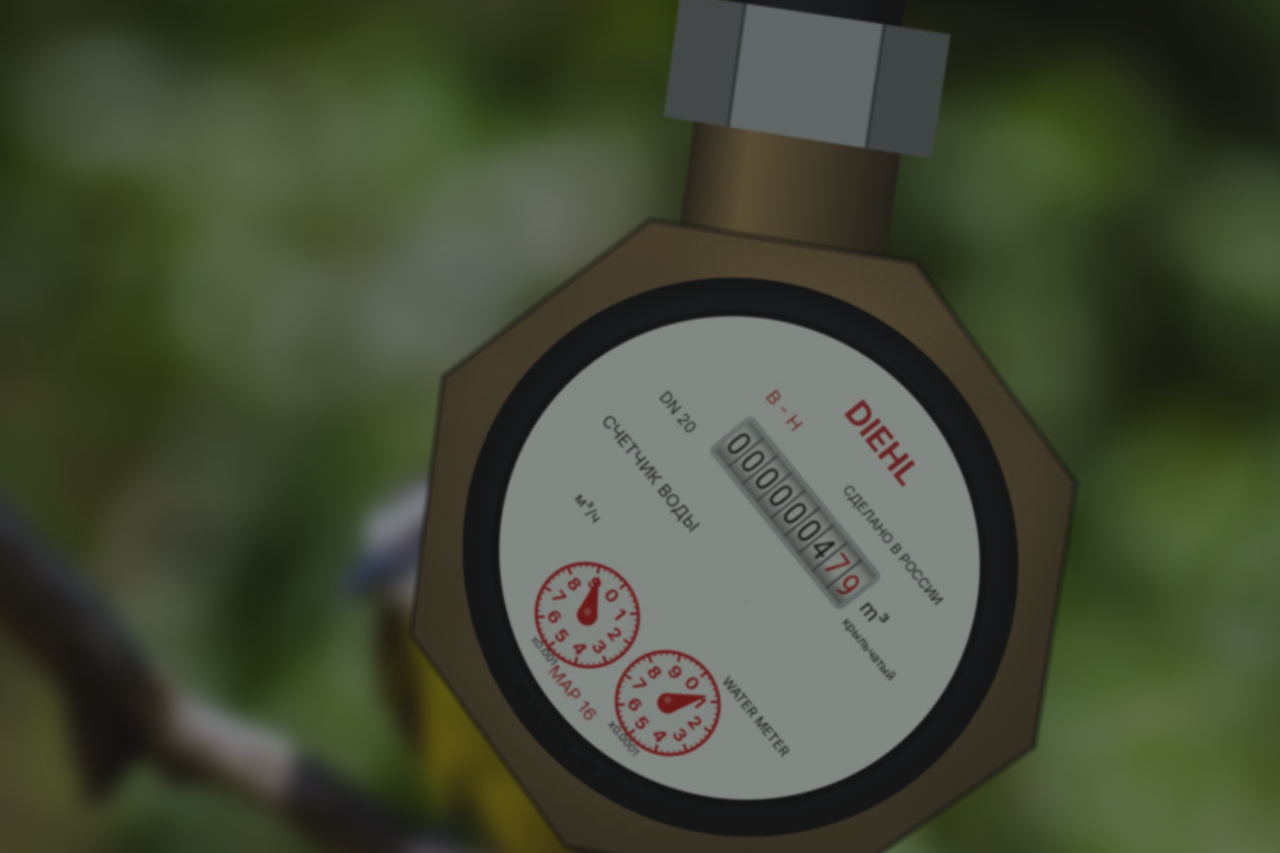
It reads value=4.7890 unit=m³
